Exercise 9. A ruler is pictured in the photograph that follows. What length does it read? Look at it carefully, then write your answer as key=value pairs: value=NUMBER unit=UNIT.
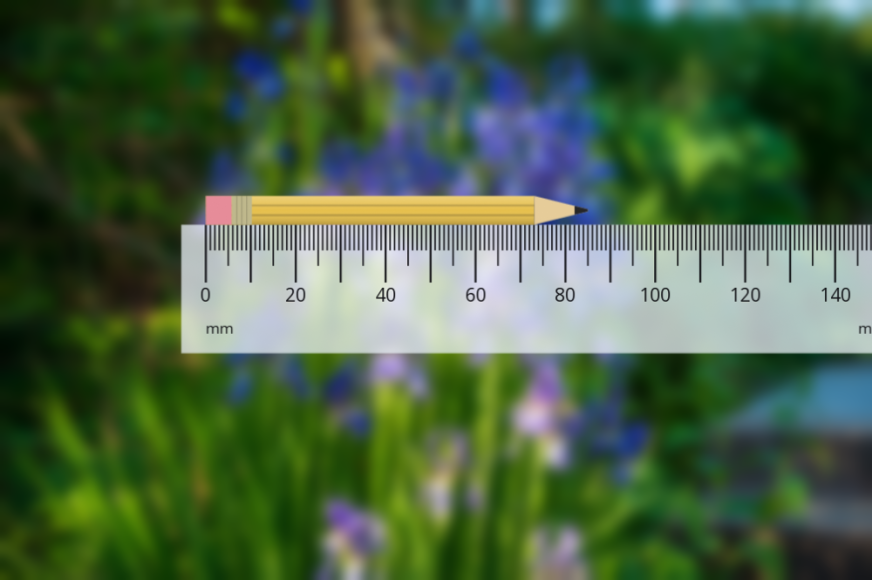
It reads value=85 unit=mm
